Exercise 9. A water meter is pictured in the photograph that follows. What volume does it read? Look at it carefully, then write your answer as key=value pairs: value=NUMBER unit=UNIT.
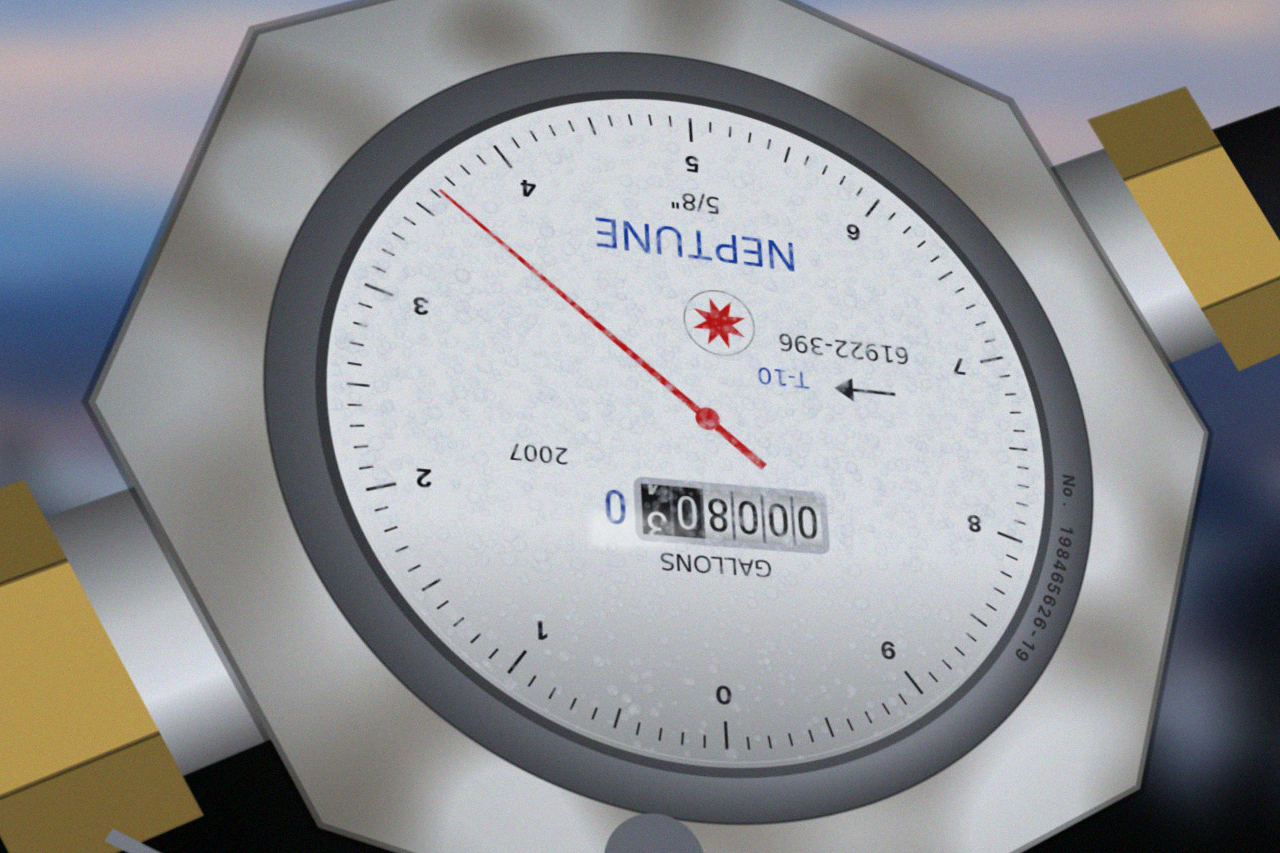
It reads value=8033.6 unit=gal
